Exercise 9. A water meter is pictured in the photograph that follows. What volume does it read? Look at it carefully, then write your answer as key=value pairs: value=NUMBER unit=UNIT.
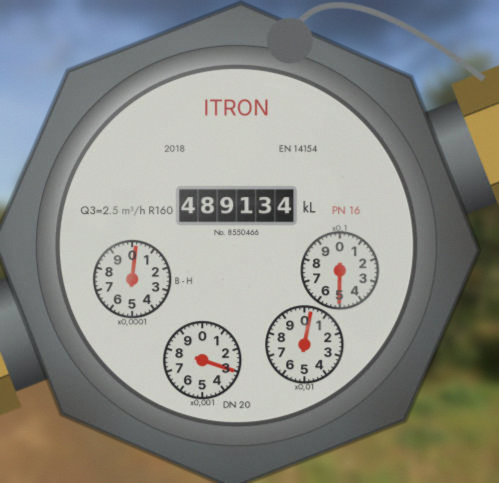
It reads value=489134.5030 unit=kL
